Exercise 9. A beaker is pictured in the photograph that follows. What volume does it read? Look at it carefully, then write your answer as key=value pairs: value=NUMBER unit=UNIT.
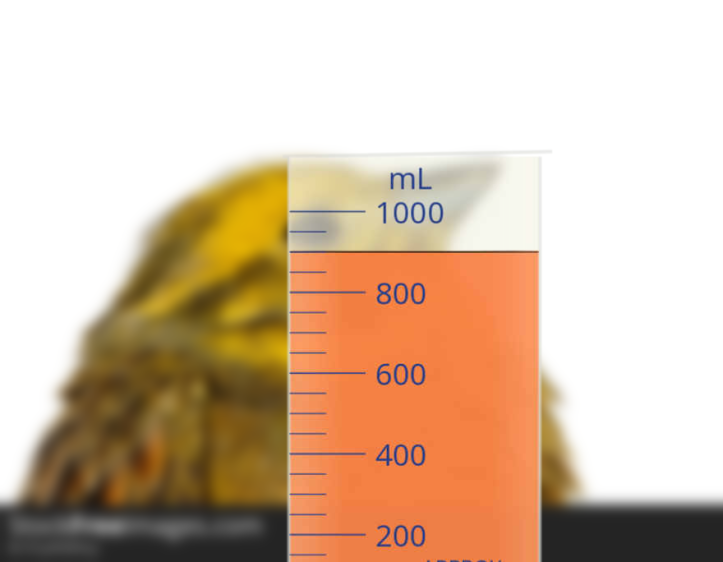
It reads value=900 unit=mL
